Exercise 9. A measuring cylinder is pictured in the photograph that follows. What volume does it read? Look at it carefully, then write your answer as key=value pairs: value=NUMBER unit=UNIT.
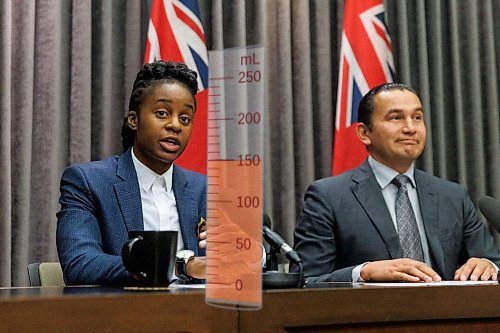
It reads value=150 unit=mL
